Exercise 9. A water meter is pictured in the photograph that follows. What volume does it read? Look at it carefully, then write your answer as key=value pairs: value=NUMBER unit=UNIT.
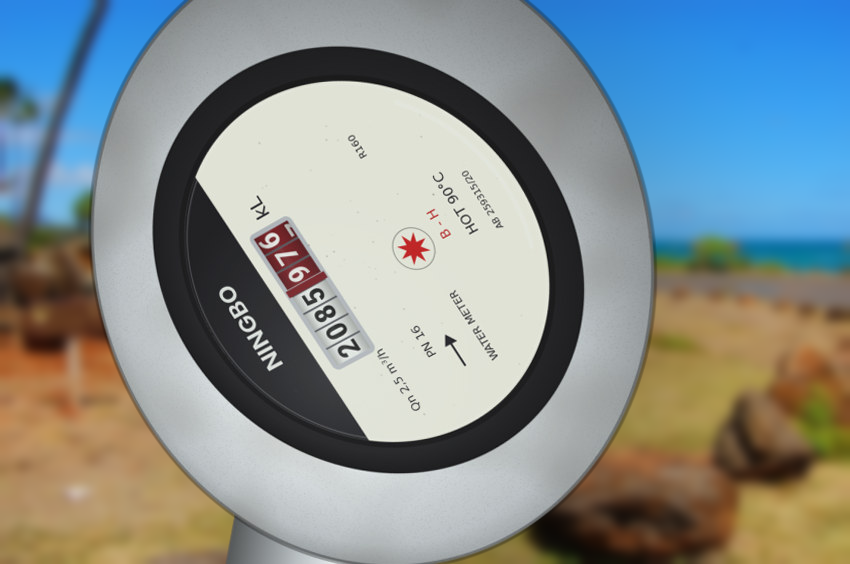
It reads value=2085.976 unit=kL
